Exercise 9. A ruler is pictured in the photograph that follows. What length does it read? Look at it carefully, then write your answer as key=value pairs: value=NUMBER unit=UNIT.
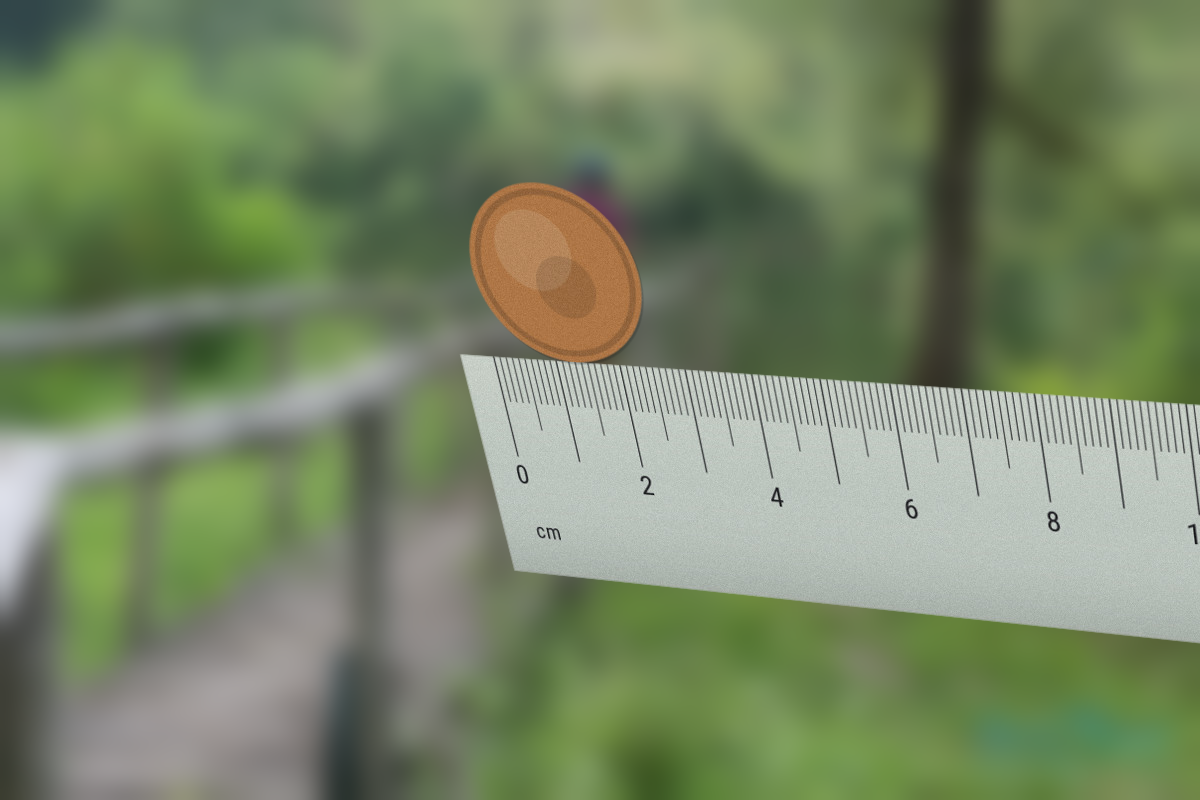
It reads value=2.6 unit=cm
